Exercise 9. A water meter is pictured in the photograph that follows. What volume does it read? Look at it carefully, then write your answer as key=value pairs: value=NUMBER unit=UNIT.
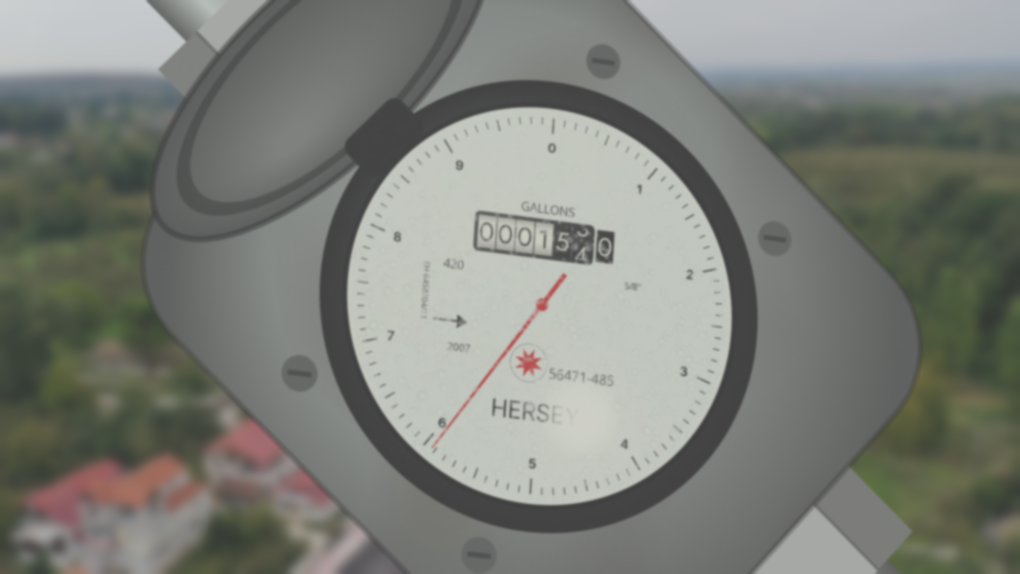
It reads value=1535.9 unit=gal
